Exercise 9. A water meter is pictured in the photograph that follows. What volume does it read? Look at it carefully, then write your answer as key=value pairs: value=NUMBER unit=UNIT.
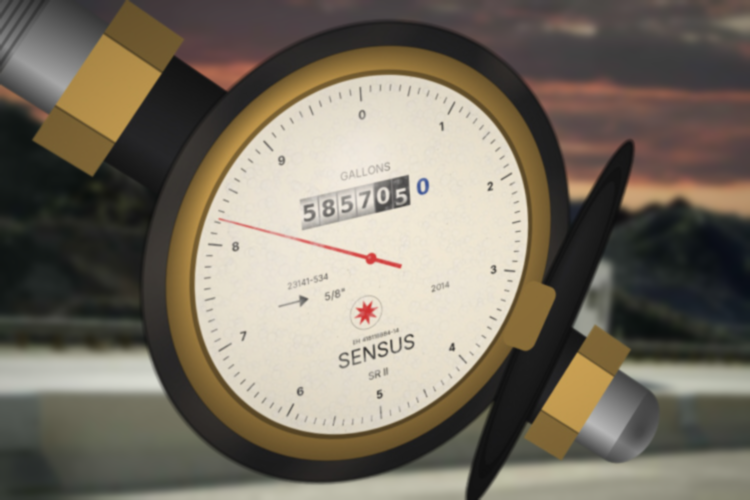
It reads value=5857048.2 unit=gal
